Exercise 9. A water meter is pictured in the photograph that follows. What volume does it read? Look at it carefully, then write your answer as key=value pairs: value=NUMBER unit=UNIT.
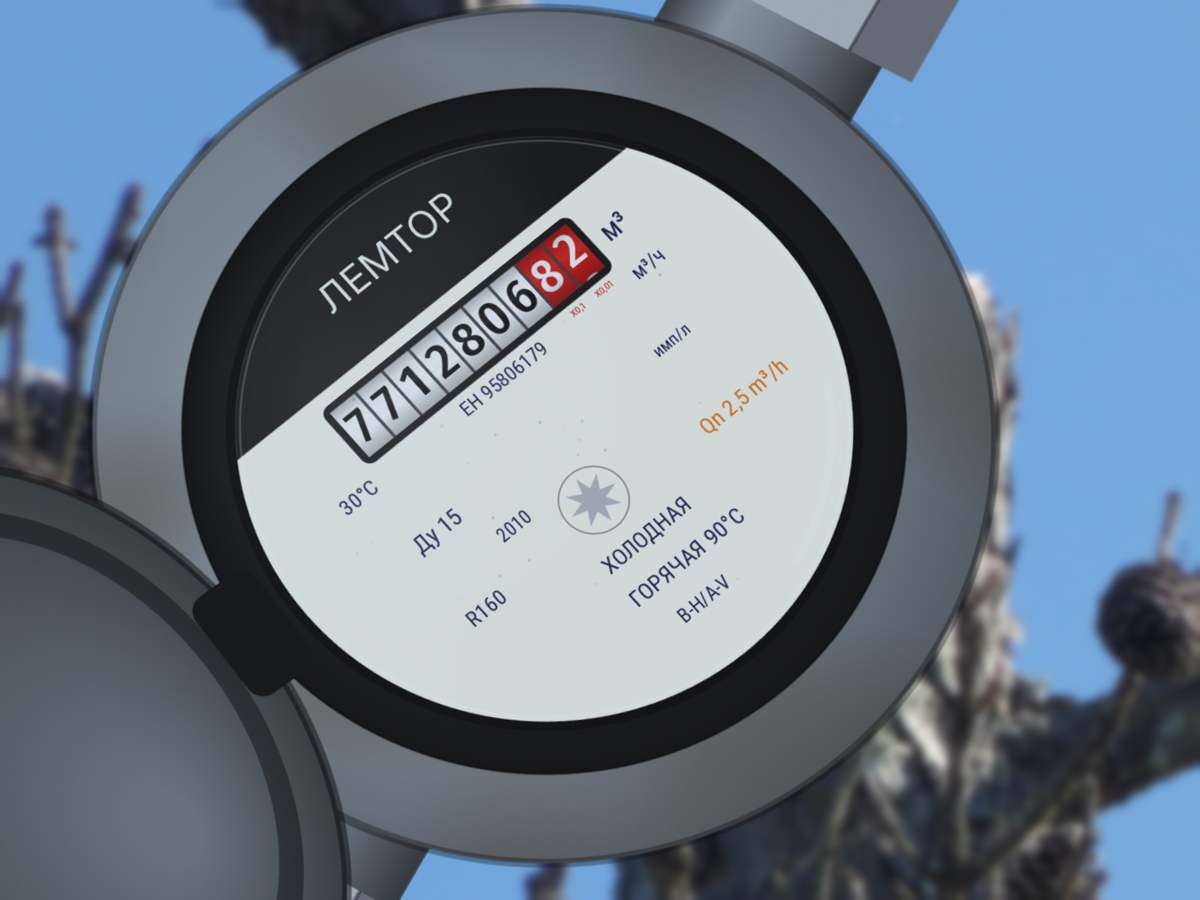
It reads value=7712806.82 unit=m³
